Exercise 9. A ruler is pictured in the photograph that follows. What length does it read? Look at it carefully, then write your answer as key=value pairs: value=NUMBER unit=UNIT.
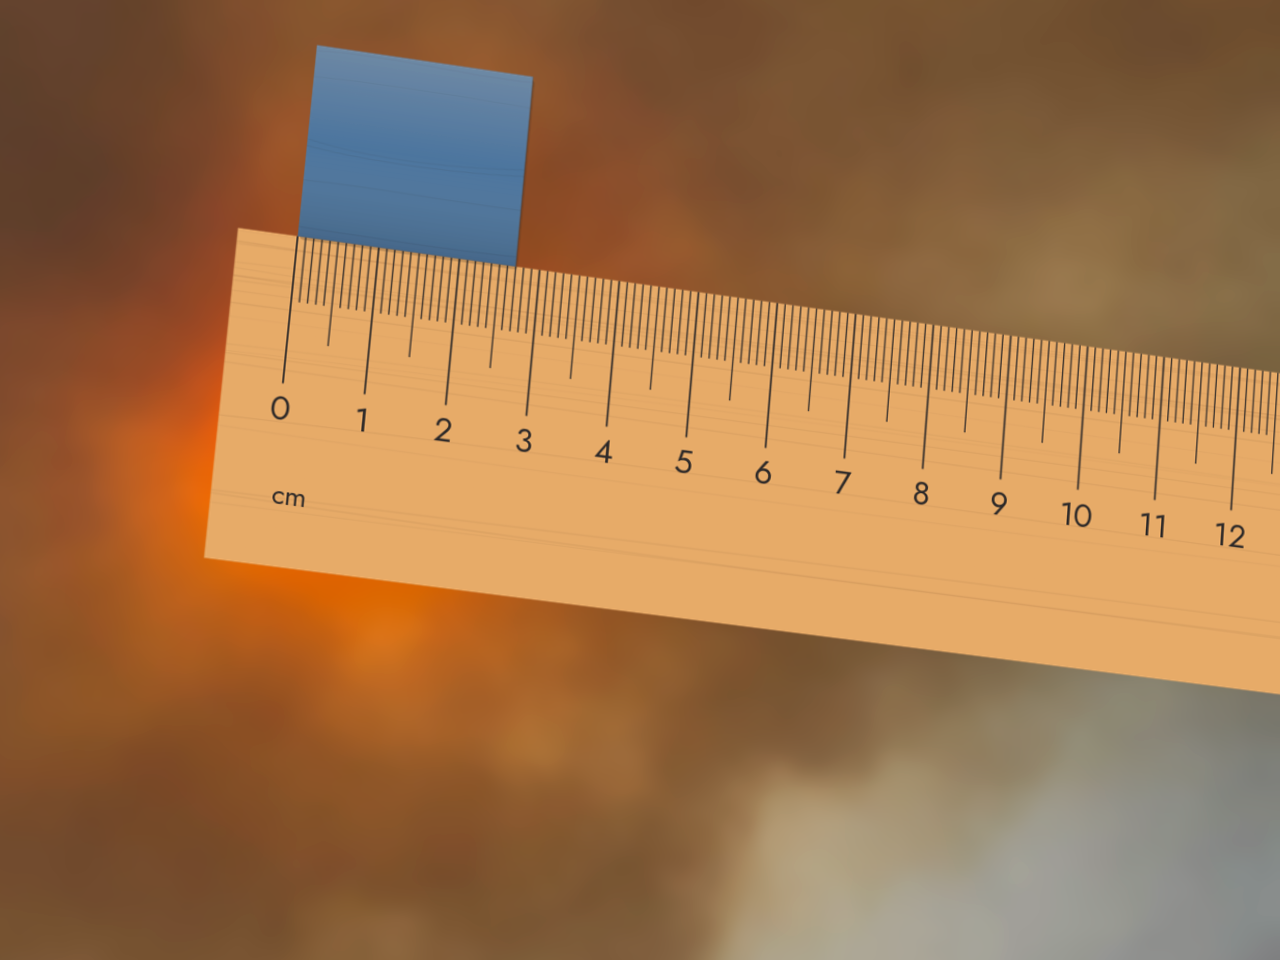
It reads value=2.7 unit=cm
